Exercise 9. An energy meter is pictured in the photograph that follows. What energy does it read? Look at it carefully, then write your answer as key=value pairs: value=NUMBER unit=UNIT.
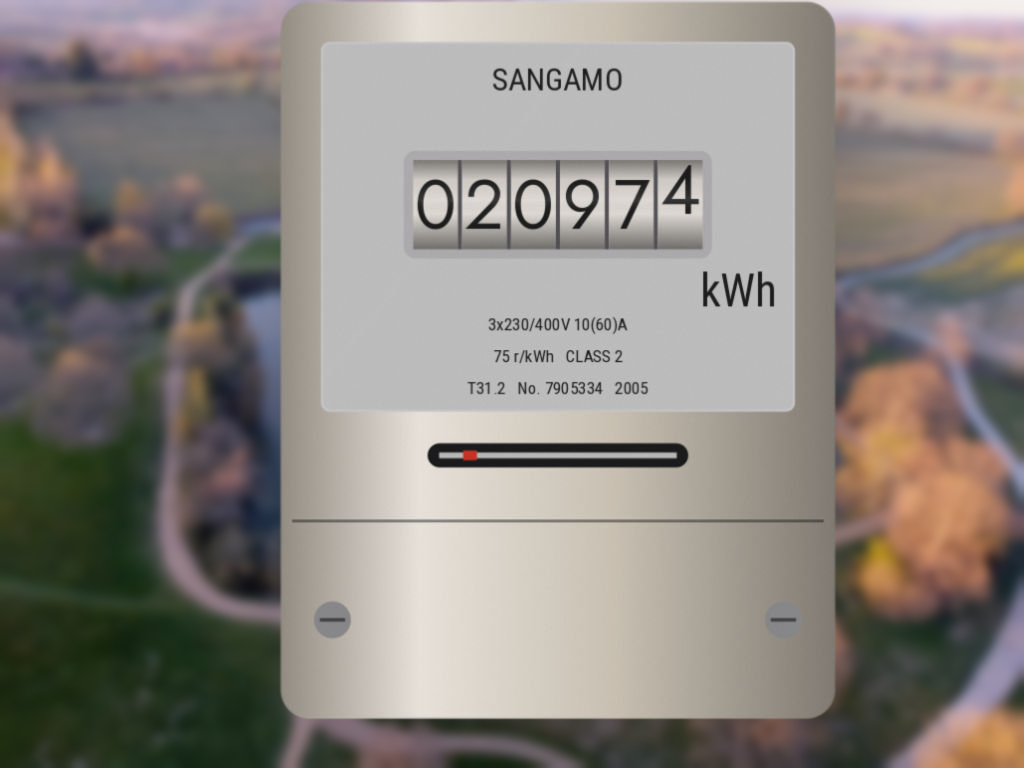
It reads value=20974 unit=kWh
